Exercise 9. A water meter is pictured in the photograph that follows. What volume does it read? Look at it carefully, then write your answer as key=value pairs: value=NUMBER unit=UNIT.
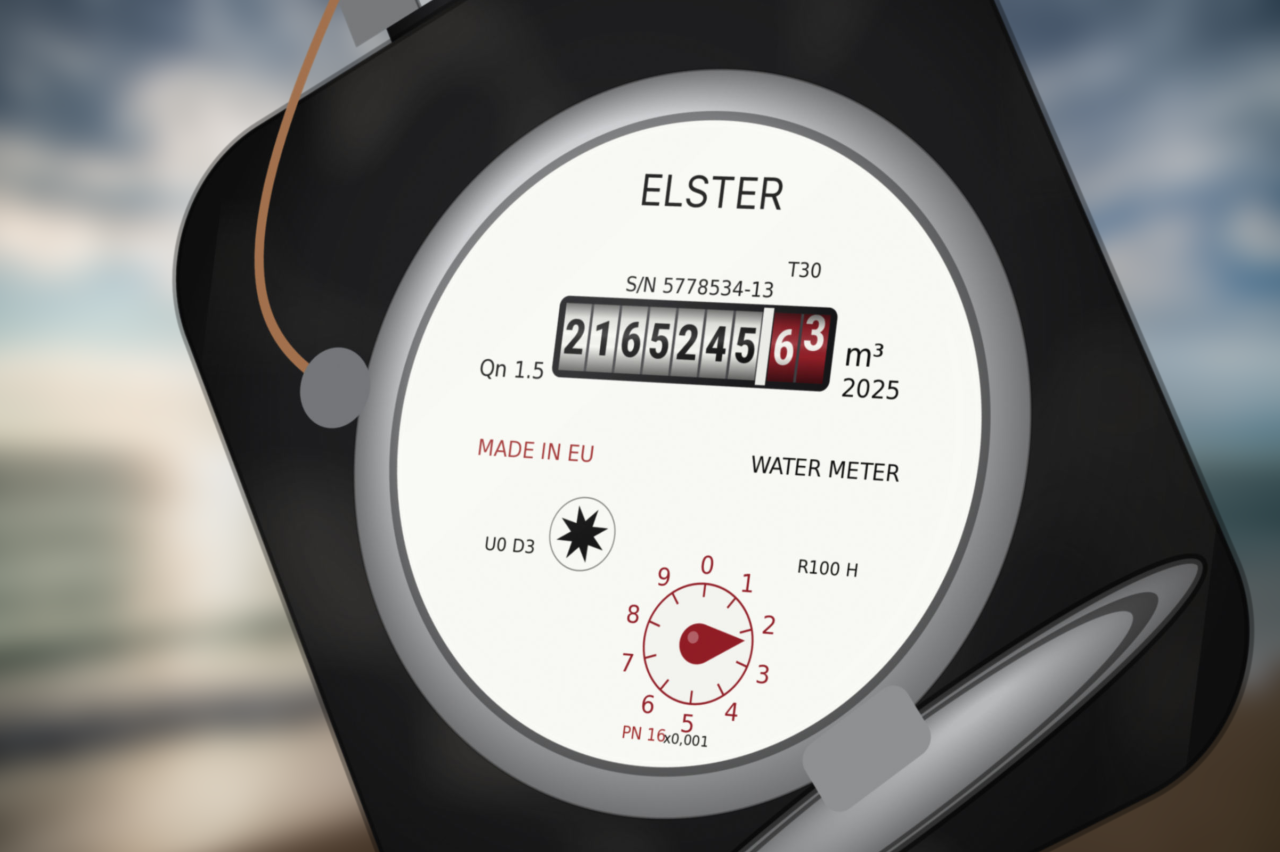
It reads value=2165245.632 unit=m³
